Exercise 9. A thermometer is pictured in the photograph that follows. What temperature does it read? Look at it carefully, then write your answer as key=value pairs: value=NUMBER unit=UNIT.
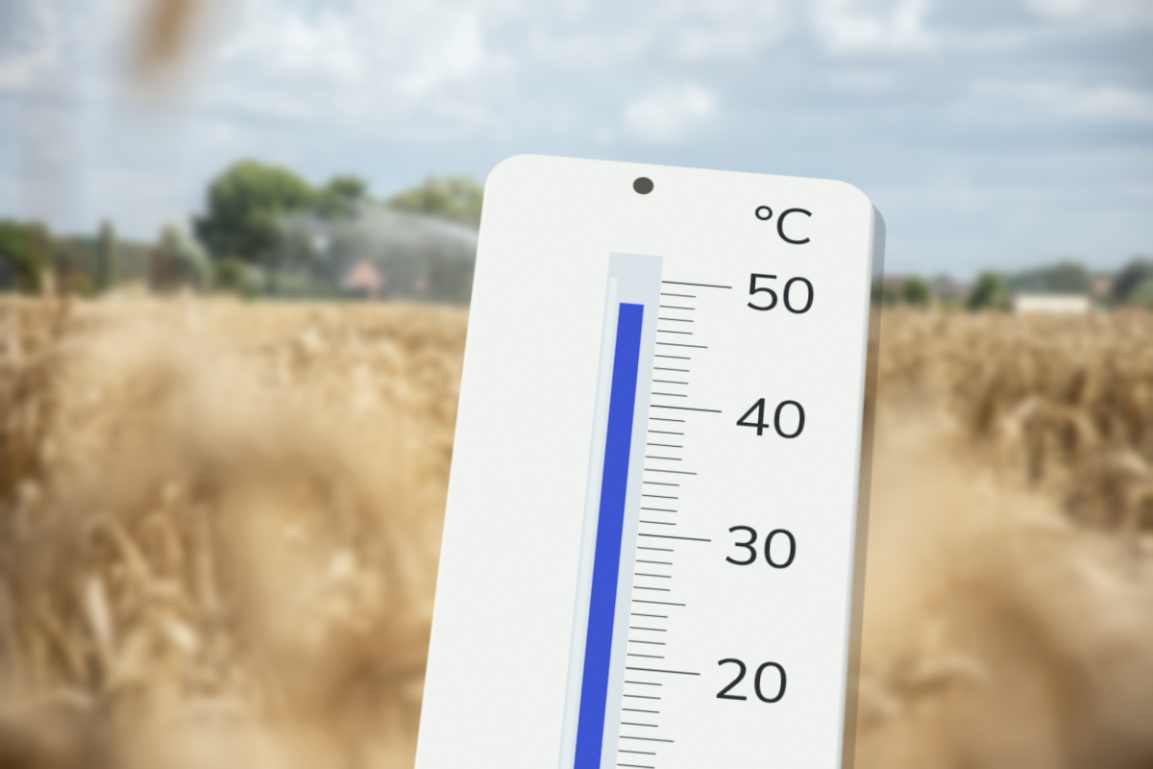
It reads value=48 unit=°C
